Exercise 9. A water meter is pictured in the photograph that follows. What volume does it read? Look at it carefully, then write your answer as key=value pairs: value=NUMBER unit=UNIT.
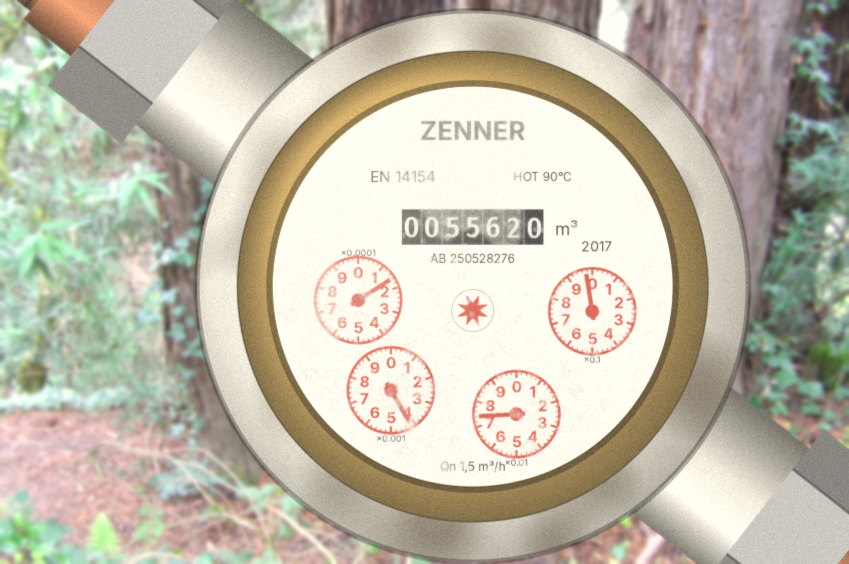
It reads value=55619.9741 unit=m³
